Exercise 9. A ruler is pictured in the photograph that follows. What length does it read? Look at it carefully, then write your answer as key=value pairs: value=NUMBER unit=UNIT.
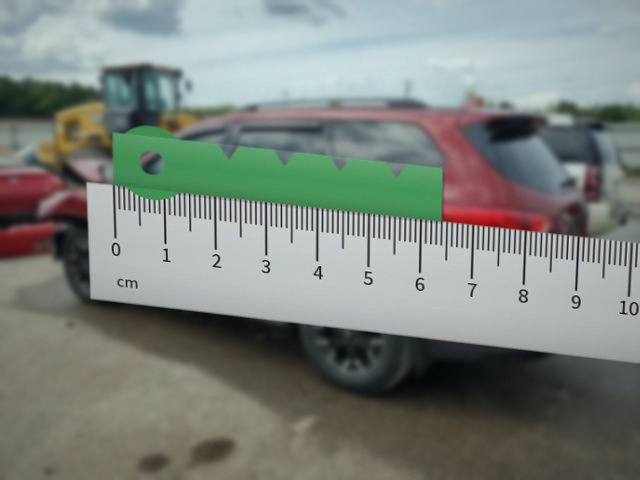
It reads value=6.4 unit=cm
